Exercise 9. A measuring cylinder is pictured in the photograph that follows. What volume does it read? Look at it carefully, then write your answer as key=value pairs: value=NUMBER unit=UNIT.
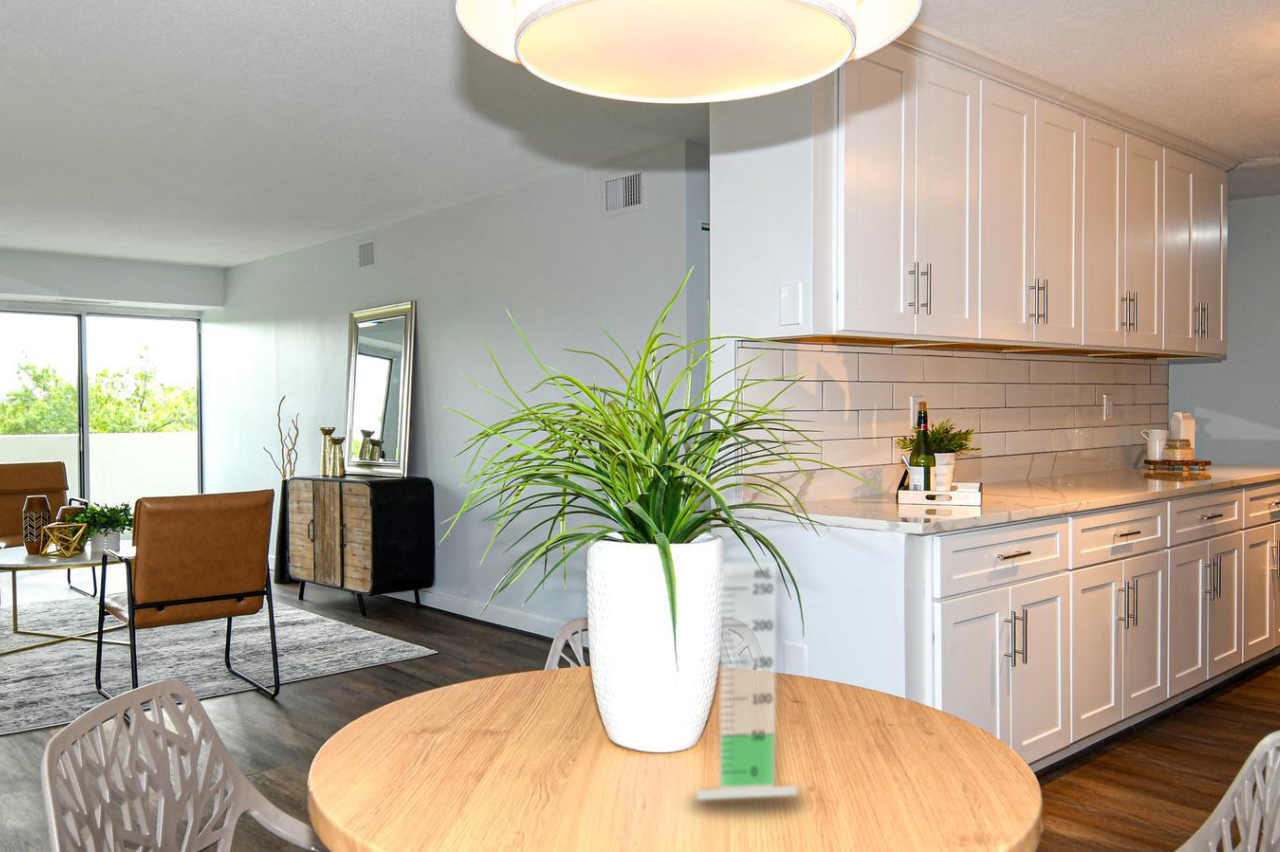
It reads value=50 unit=mL
